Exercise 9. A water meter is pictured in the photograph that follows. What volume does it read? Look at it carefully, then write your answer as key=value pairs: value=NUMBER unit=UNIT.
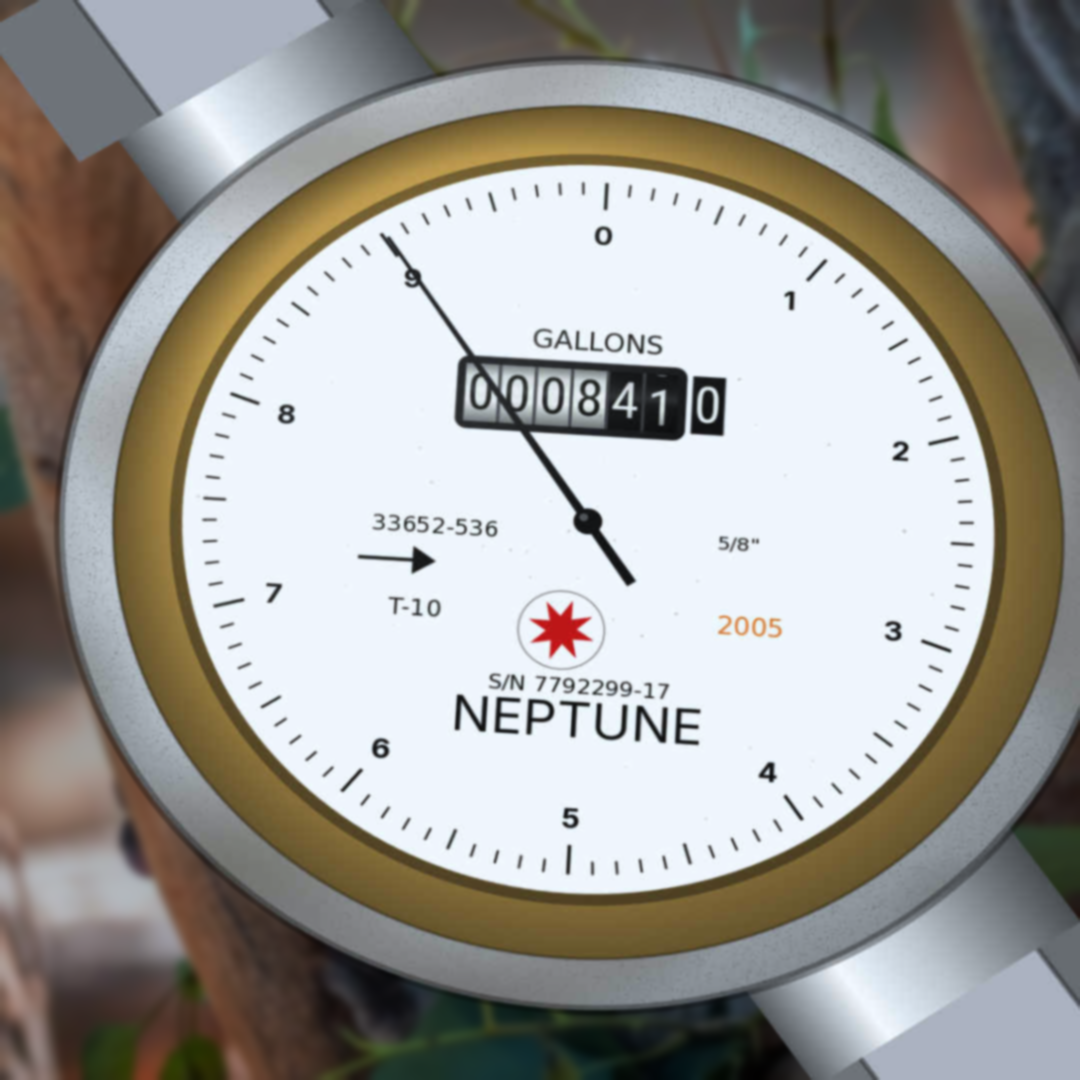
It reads value=8409.0 unit=gal
